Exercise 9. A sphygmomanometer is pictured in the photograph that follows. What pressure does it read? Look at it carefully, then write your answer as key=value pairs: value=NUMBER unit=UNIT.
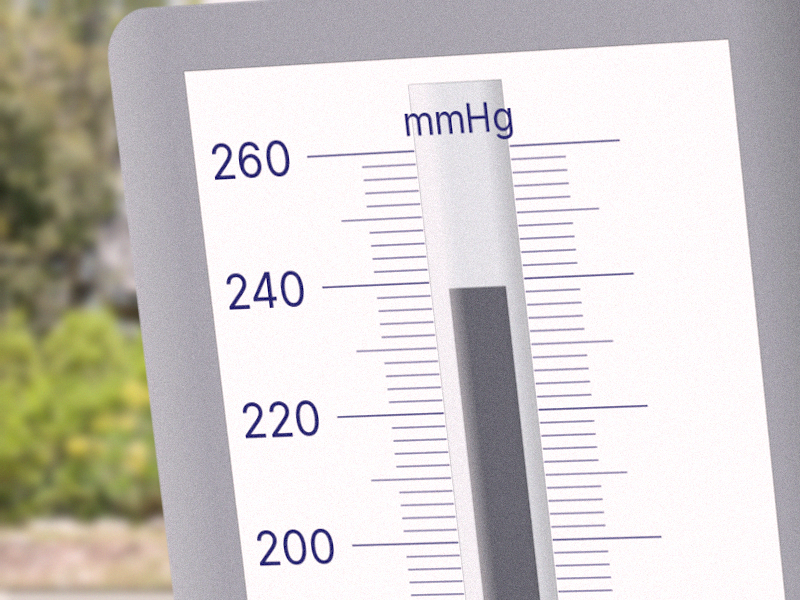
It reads value=239 unit=mmHg
